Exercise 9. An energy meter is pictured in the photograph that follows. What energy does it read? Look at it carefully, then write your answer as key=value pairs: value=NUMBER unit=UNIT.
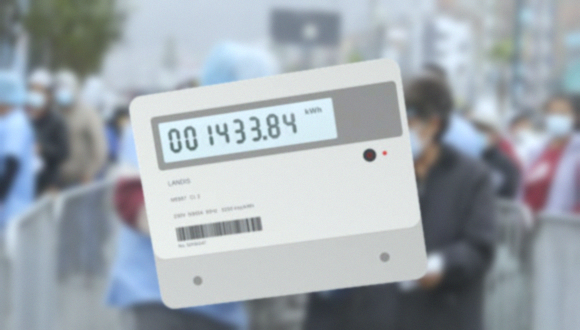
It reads value=1433.84 unit=kWh
